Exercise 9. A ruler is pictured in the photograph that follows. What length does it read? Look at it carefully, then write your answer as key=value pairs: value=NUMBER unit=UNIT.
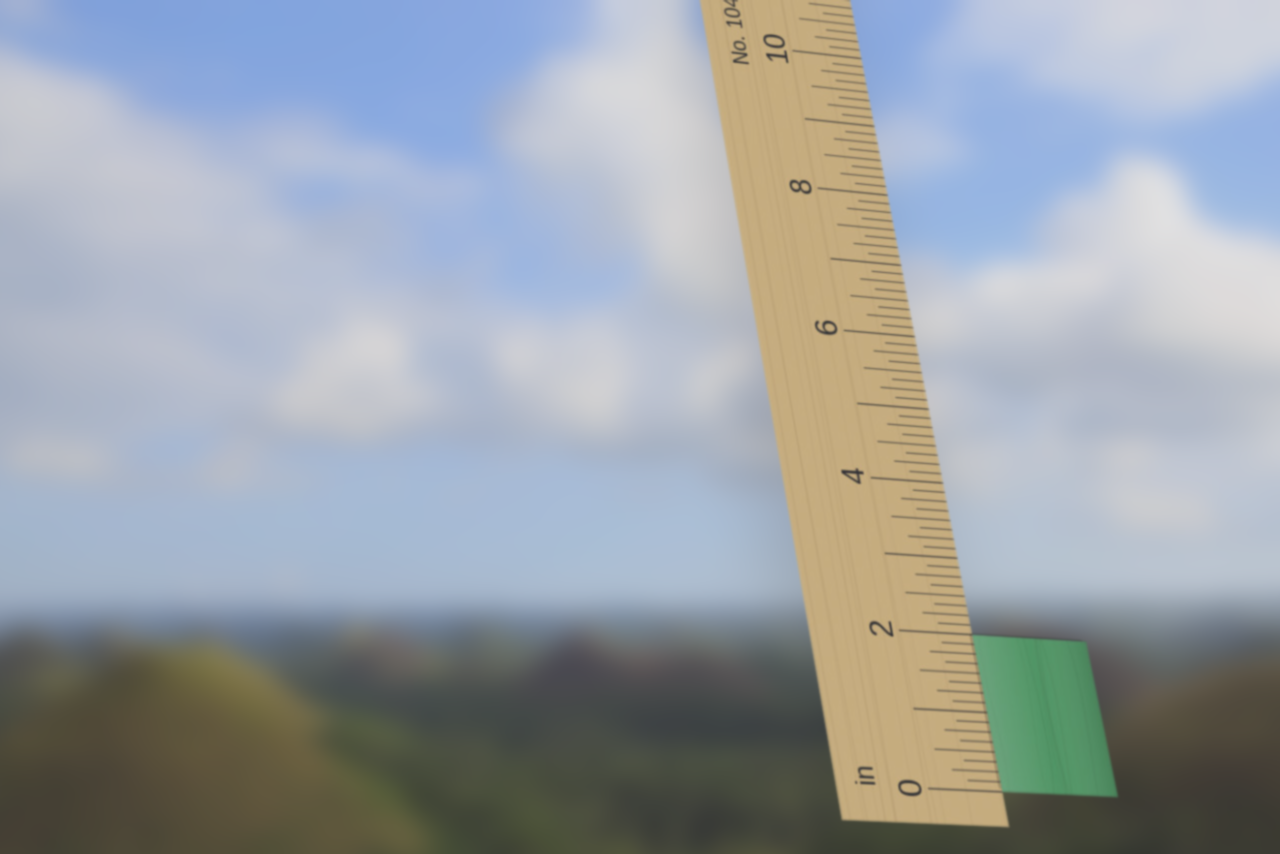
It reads value=2 unit=in
